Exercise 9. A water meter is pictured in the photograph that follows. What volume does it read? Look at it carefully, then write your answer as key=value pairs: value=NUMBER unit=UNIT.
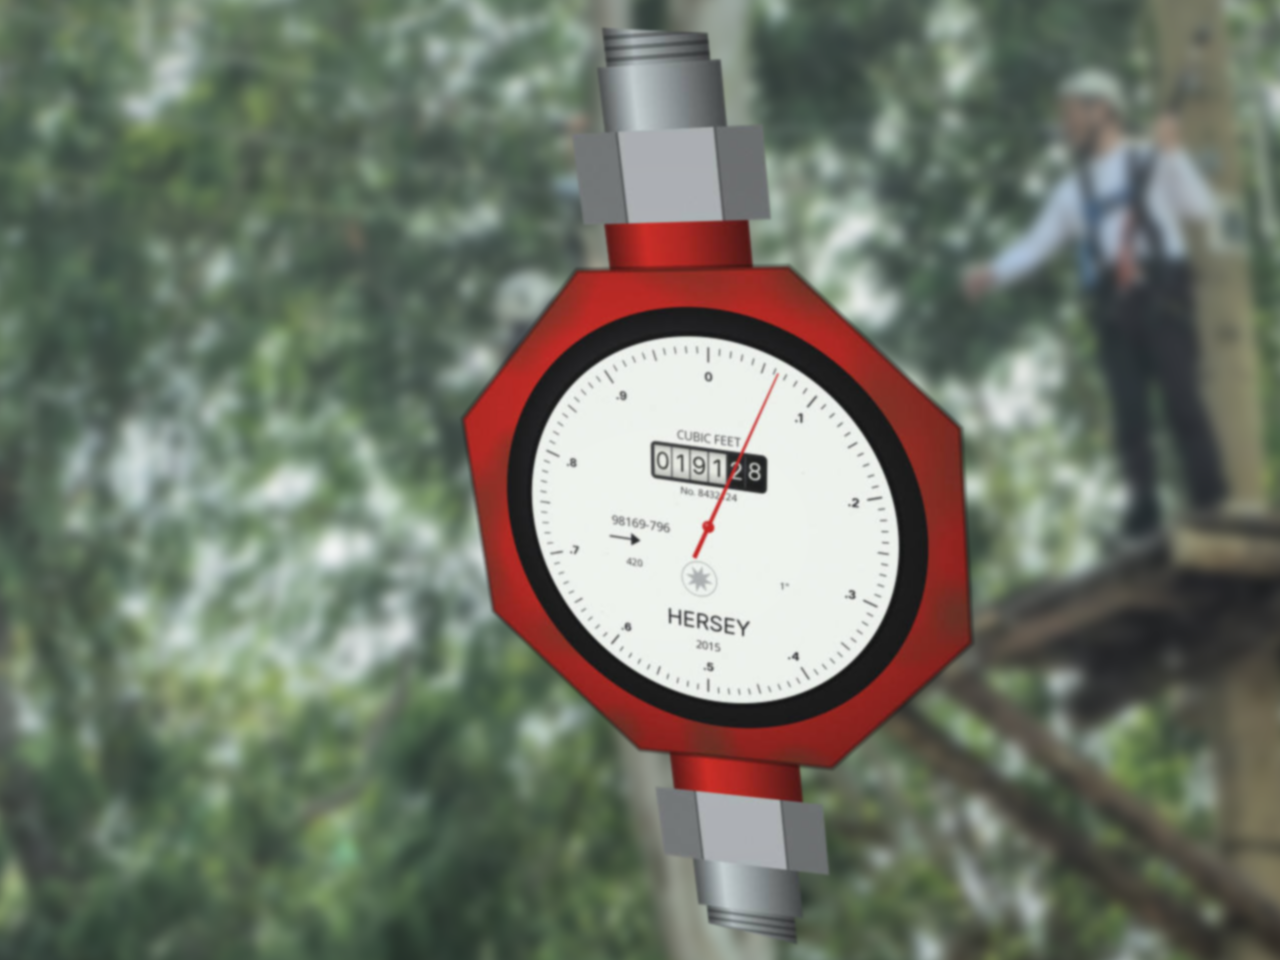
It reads value=19128.06 unit=ft³
